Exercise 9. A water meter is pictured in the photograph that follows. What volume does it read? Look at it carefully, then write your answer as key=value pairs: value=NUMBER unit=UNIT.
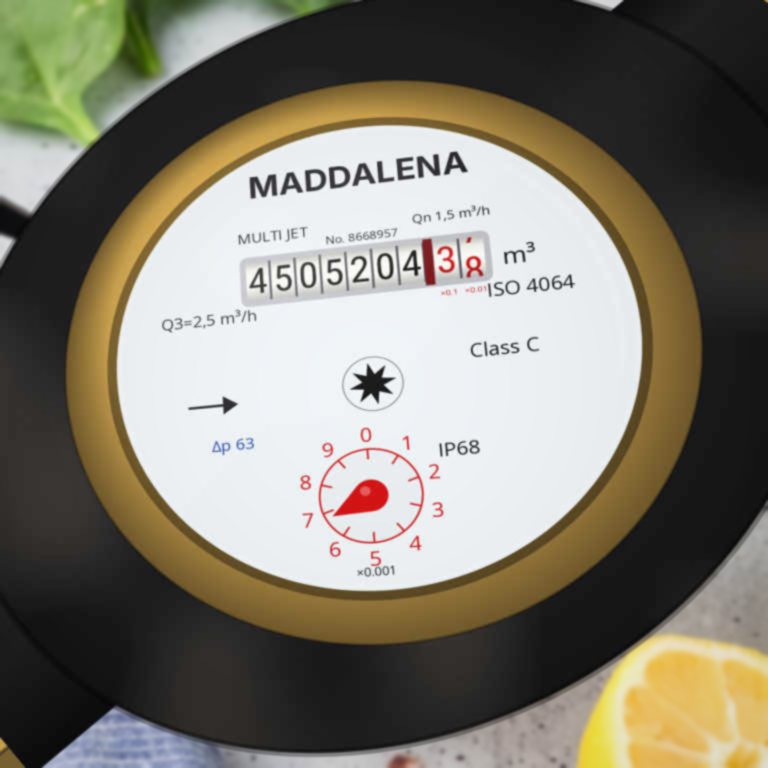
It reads value=4505204.376 unit=m³
